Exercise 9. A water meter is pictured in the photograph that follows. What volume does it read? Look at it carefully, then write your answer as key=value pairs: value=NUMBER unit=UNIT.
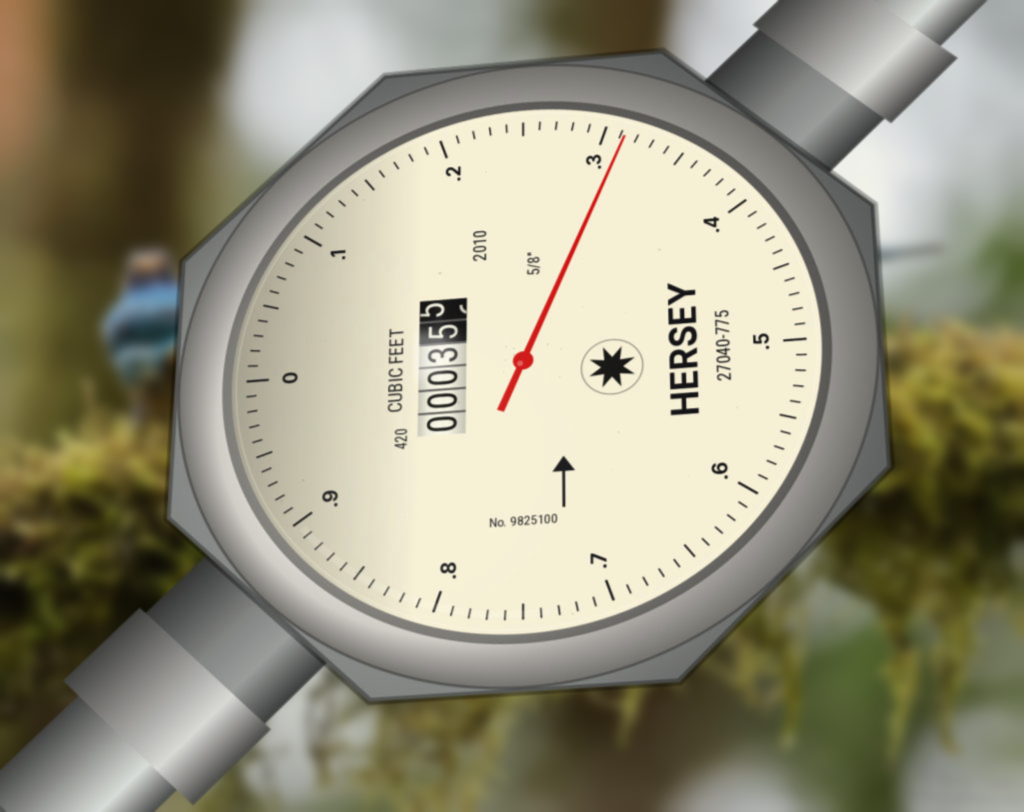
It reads value=355.31 unit=ft³
